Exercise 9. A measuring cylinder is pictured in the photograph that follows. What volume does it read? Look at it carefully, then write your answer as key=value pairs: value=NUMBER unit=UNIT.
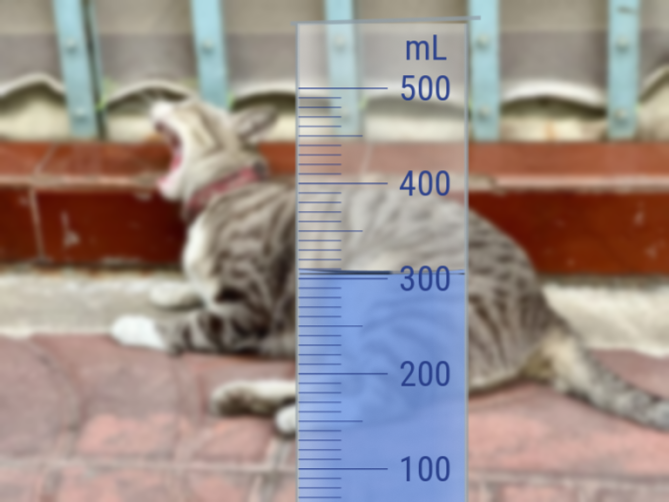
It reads value=305 unit=mL
